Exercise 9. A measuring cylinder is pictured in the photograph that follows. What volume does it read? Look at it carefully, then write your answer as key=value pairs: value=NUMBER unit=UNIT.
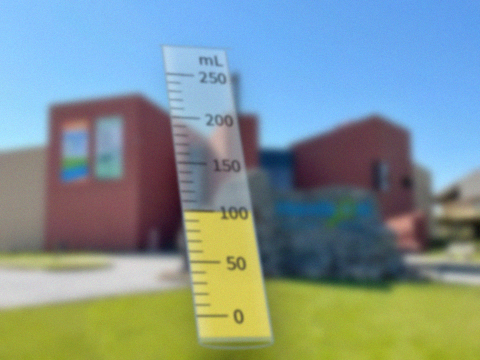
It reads value=100 unit=mL
